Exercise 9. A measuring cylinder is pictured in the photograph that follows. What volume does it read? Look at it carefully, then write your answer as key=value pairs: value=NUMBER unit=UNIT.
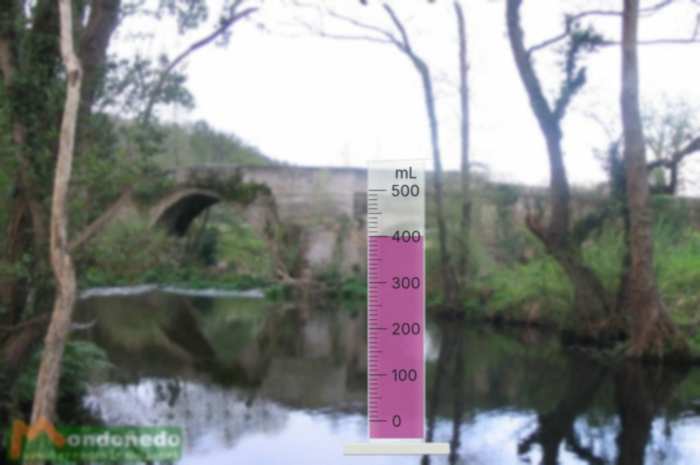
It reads value=400 unit=mL
